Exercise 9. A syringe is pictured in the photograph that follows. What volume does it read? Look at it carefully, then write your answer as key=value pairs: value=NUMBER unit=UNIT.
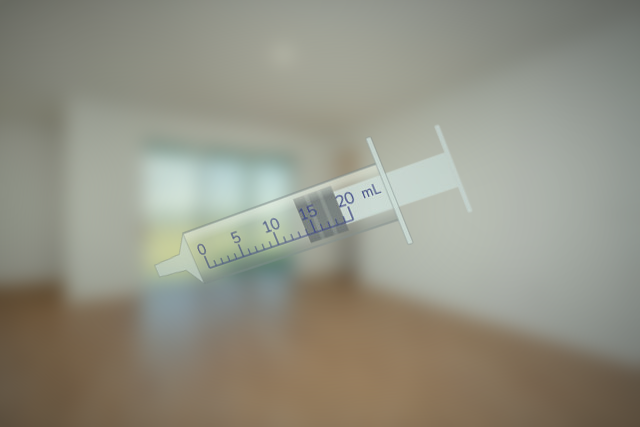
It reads value=14 unit=mL
